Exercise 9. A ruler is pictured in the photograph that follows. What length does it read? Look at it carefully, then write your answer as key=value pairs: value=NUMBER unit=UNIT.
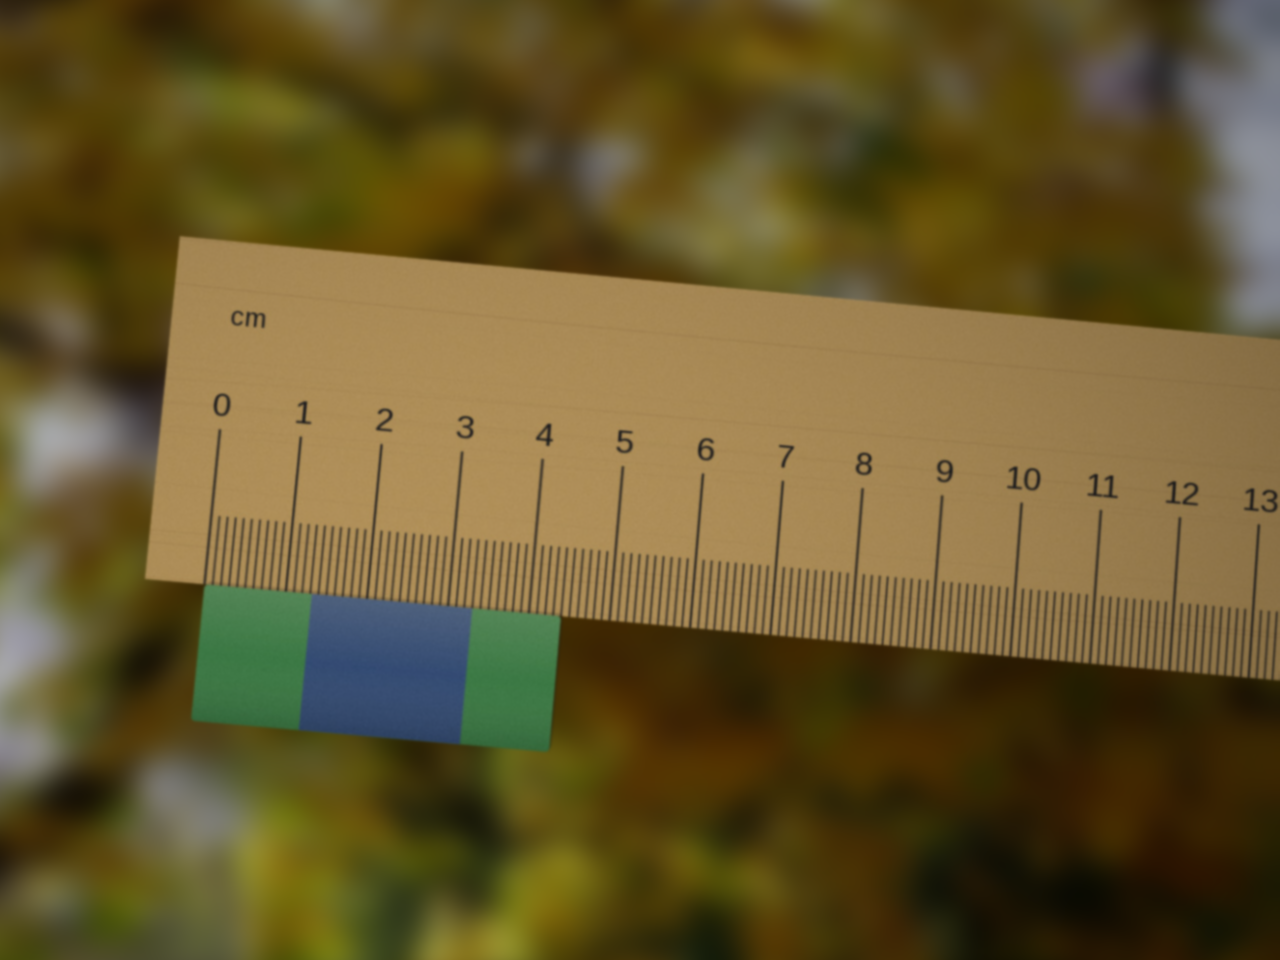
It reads value=4.4 unit=cm
